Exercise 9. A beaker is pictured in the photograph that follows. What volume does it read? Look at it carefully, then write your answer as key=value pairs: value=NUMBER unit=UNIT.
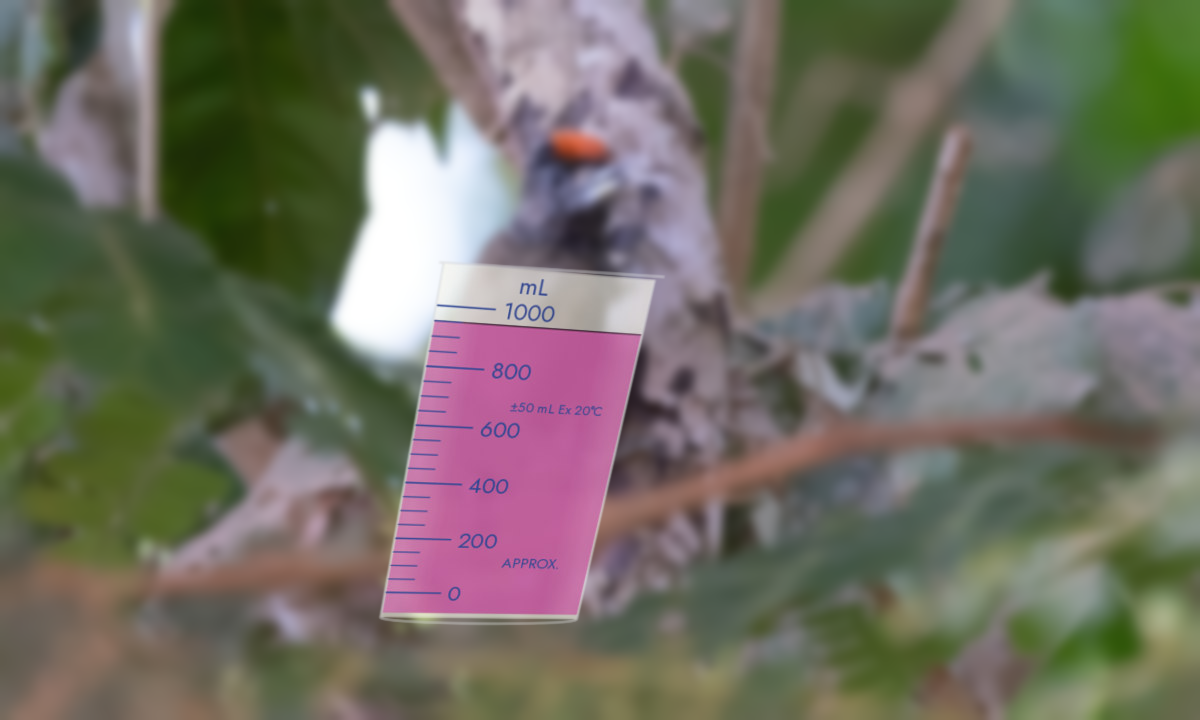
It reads value=950 unit=mL
